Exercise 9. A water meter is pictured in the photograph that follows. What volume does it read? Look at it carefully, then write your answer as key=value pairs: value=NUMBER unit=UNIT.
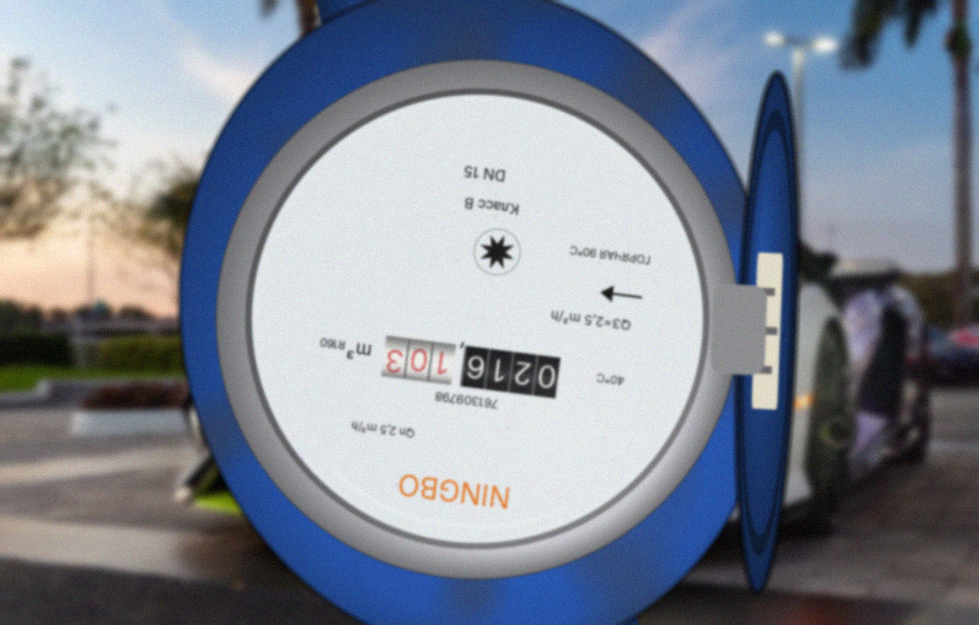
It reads value=216.103 unit=m³
